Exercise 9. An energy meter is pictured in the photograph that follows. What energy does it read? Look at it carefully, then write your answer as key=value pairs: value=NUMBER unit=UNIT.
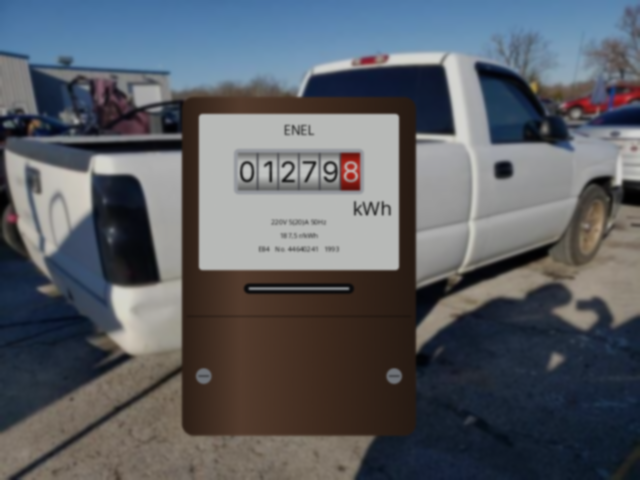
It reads value=1279.8 unit=kWh
